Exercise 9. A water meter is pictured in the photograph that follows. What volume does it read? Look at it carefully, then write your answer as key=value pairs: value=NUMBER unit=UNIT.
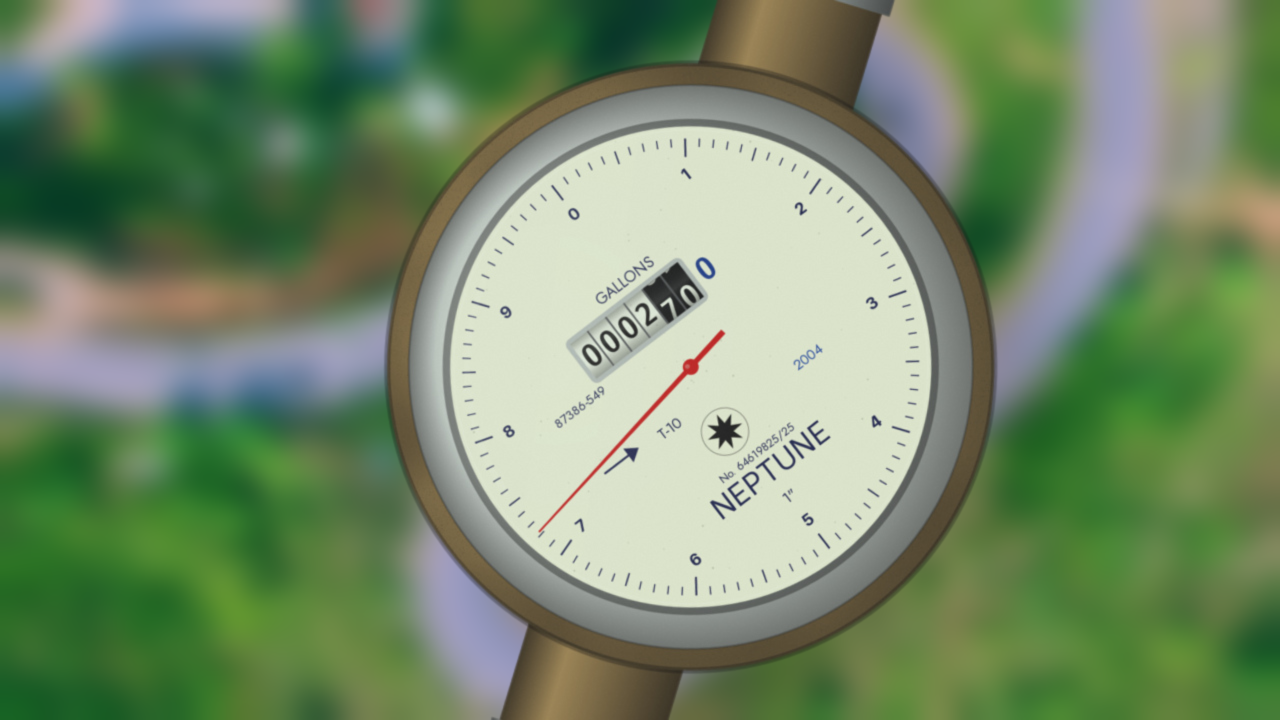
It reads value=2697.2 unit=gal
